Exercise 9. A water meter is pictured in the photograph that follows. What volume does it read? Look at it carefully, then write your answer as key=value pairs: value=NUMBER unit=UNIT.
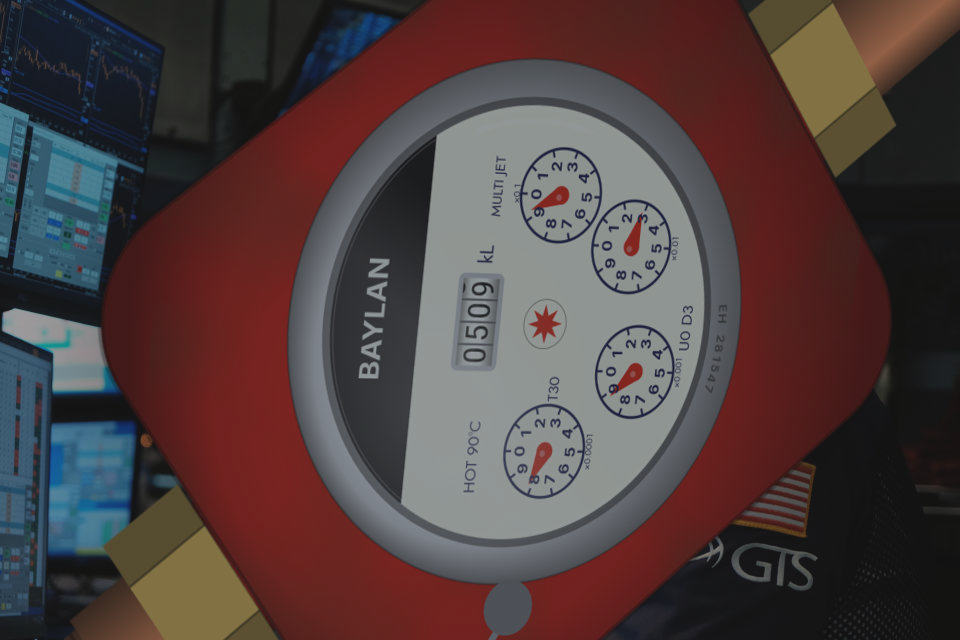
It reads value=508.9288 unit=kL
